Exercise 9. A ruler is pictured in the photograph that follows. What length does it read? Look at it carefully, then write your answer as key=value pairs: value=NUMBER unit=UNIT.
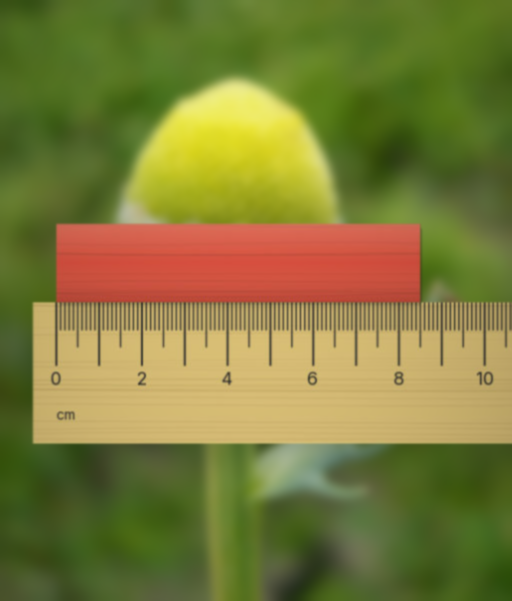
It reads value=8.5 unit=cm
